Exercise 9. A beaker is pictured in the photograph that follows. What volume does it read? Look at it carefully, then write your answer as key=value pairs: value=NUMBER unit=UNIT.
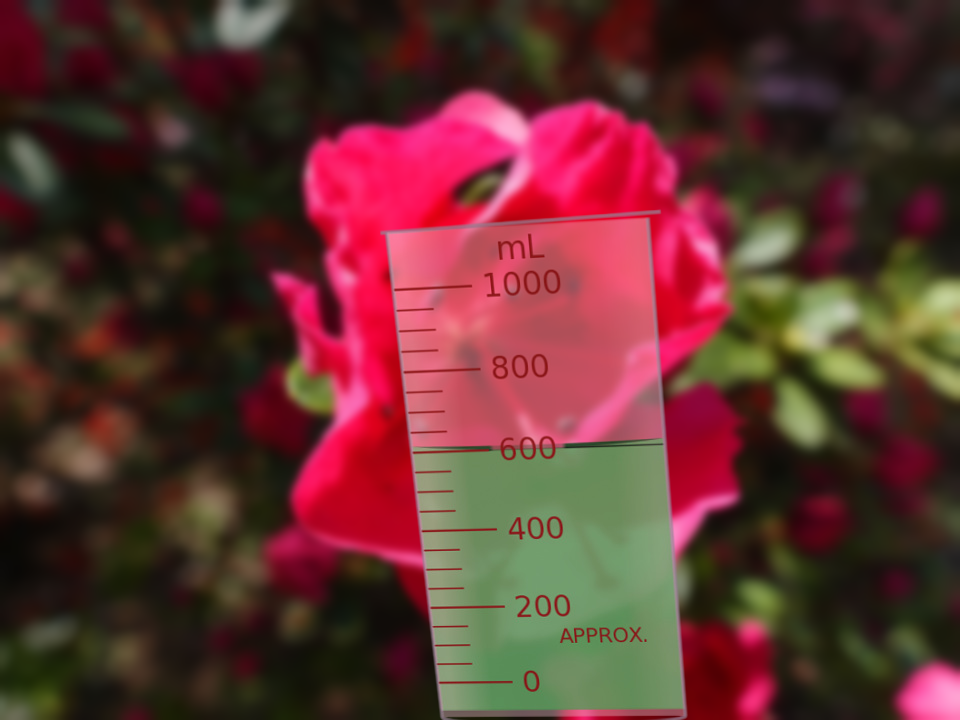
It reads value=600 unit=mL
